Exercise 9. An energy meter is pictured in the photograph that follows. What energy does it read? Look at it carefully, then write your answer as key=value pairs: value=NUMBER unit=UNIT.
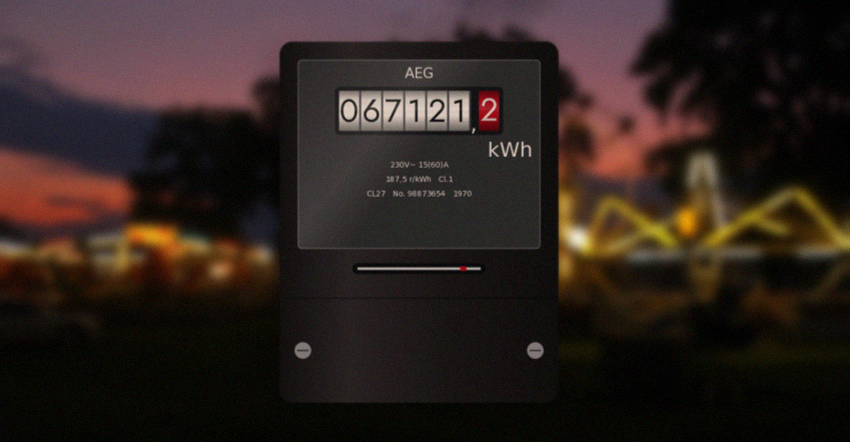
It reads value=67121.2 unit=kWh
